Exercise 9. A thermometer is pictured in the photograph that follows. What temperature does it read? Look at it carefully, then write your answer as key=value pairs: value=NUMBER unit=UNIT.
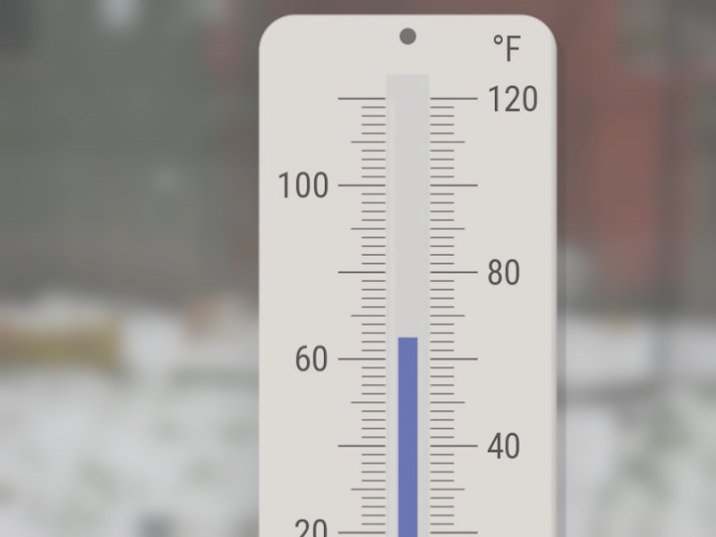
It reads value=65 unit=°F
